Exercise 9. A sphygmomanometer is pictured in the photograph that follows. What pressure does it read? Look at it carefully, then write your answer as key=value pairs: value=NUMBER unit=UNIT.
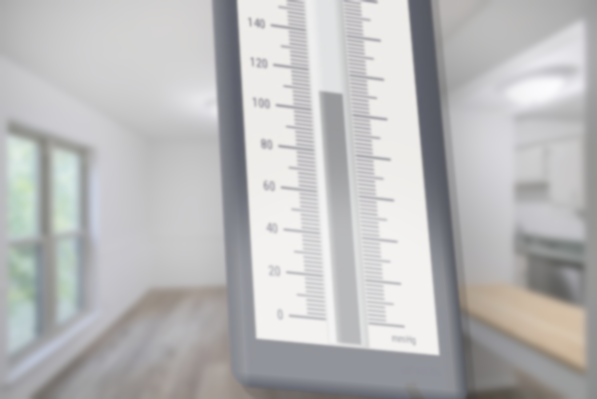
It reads value=110 unit=mmHg
